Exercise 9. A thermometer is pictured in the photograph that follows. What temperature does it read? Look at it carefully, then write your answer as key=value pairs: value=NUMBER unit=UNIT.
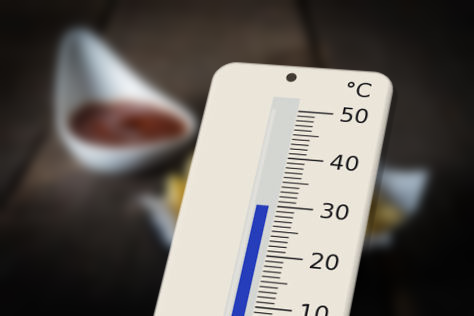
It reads value=30 unit=°C
